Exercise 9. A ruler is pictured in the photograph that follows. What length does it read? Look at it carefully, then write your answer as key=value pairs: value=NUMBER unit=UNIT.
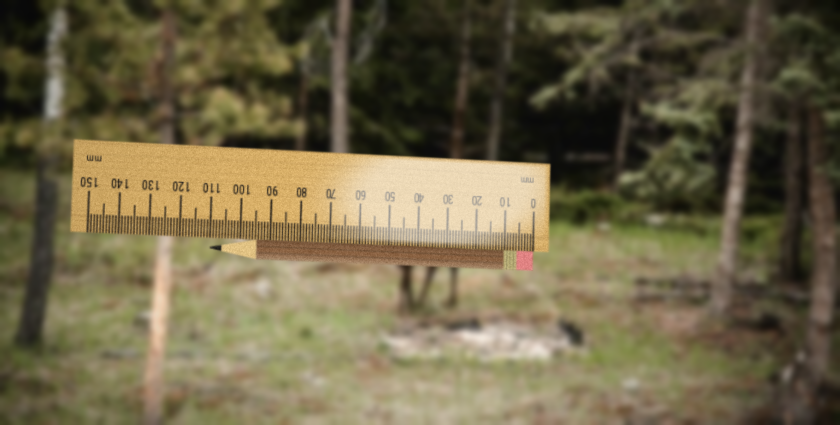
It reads value=110 unit=mm
